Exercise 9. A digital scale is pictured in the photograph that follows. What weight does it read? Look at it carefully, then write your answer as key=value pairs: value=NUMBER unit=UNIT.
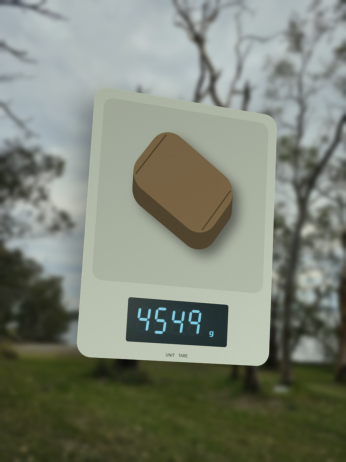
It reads value=4549 unit=g
